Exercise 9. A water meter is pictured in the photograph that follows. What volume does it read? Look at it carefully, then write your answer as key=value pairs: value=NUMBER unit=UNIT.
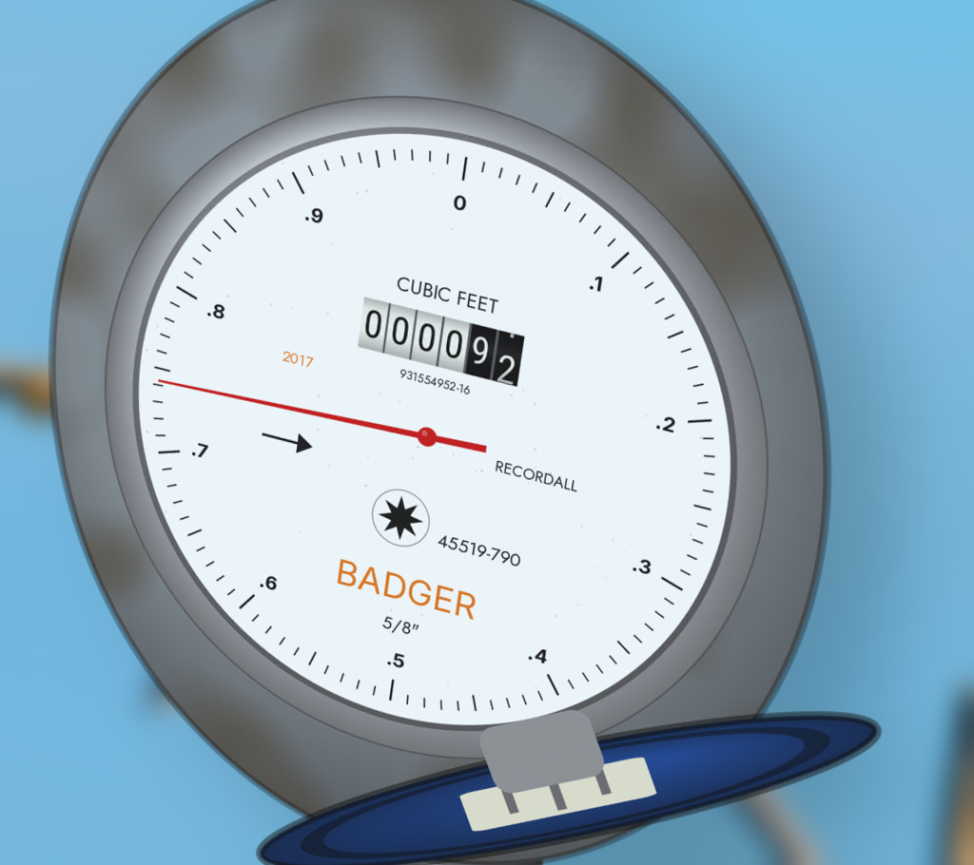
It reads value=91.74 unit=ft³
